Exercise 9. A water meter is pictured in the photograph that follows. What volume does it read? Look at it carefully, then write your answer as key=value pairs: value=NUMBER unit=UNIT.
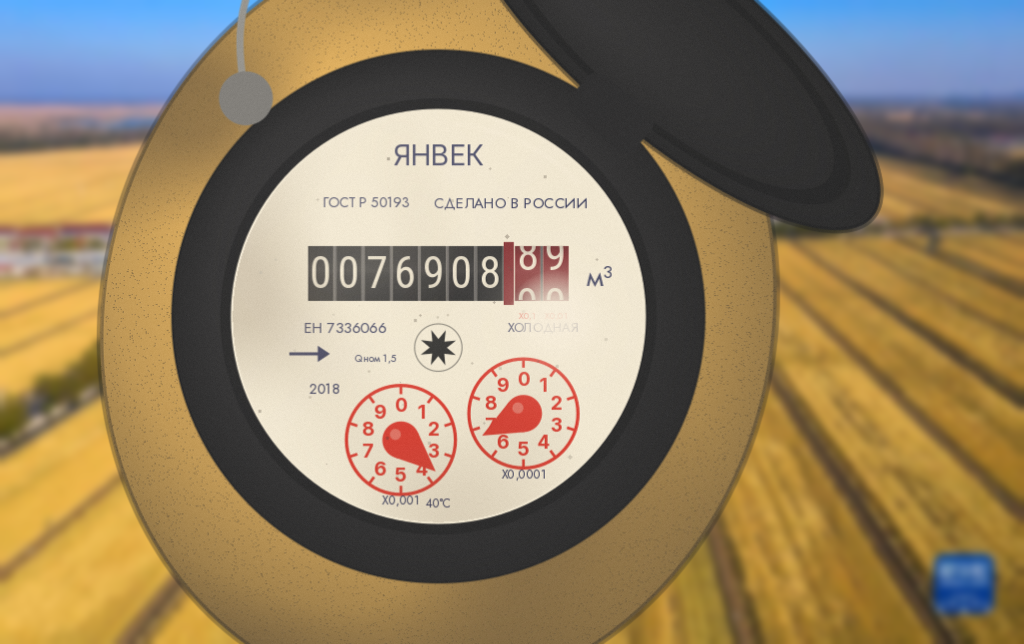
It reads value=76908.8936 unit=m³
